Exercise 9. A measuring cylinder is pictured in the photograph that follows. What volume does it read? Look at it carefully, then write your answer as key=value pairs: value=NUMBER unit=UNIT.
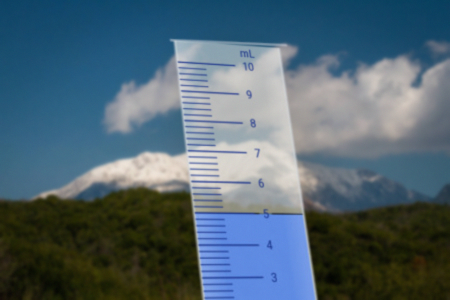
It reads value=5 unit=mL
